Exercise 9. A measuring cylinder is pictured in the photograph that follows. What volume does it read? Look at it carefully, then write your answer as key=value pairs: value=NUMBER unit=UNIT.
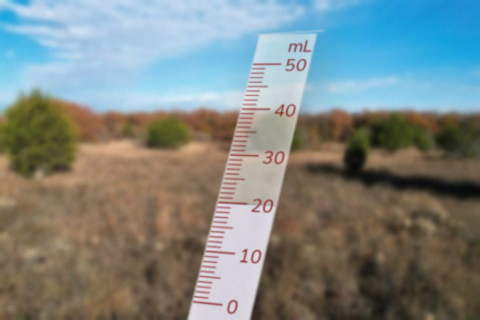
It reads value=20 unit=mL
